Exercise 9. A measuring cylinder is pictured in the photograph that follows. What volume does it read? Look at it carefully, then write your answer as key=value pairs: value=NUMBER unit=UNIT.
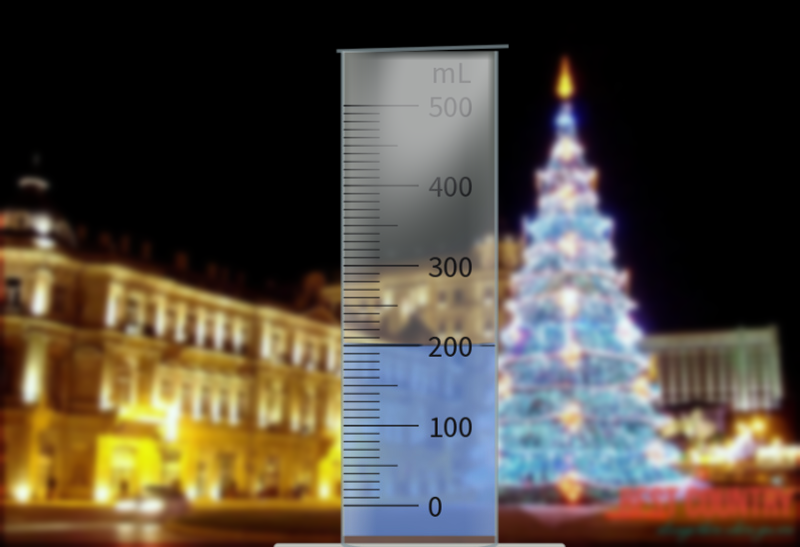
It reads value=200 unit=mL
